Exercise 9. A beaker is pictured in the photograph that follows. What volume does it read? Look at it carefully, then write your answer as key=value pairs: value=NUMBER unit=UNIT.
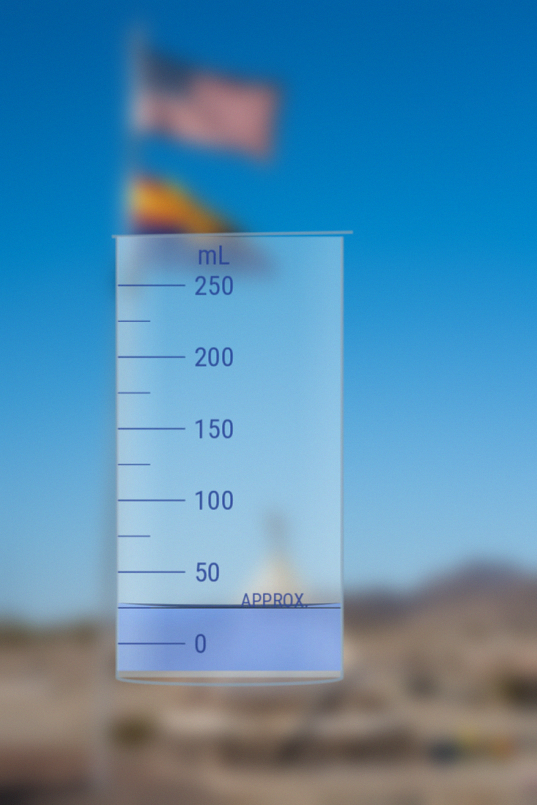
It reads value=25 unit=mL
